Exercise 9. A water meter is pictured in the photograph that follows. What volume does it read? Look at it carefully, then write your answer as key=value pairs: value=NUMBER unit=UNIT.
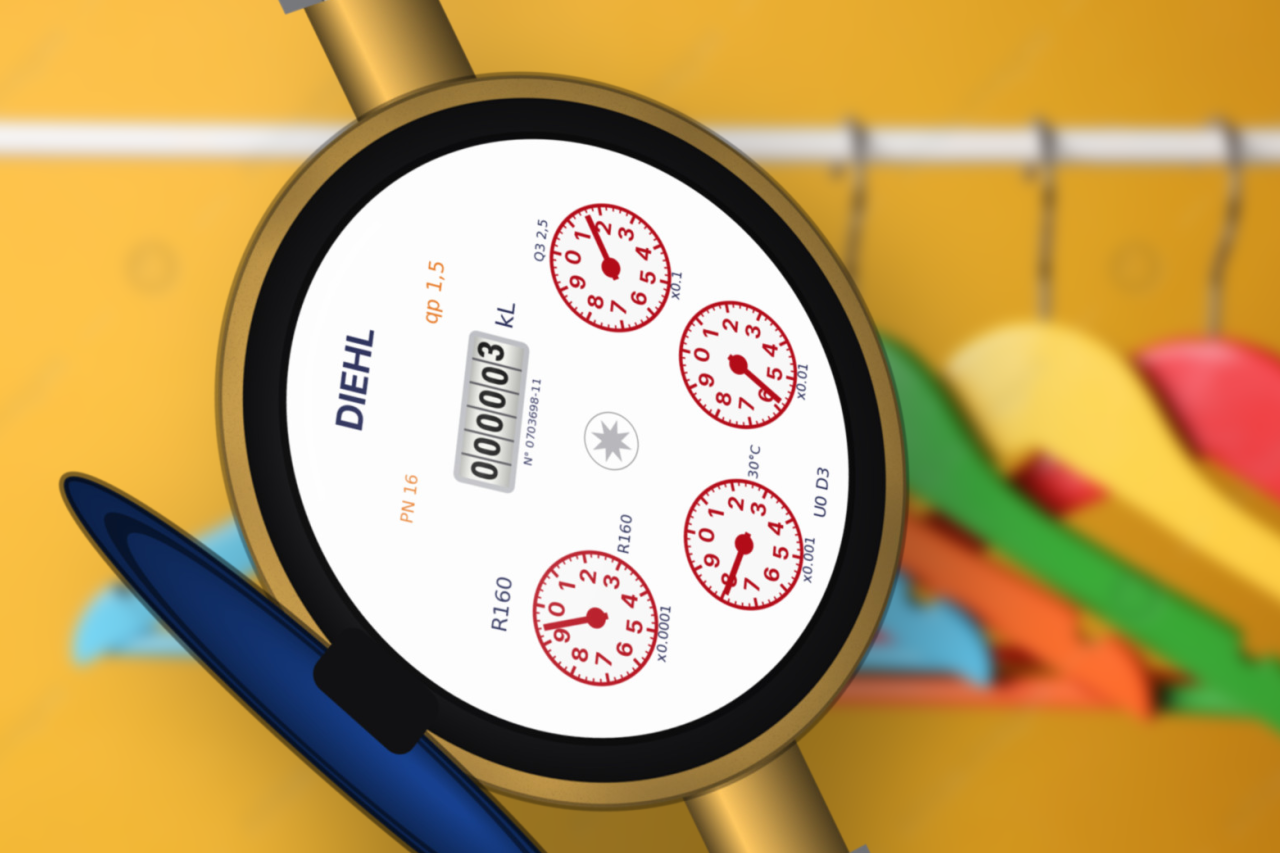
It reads value=3.1579 unit=kL
